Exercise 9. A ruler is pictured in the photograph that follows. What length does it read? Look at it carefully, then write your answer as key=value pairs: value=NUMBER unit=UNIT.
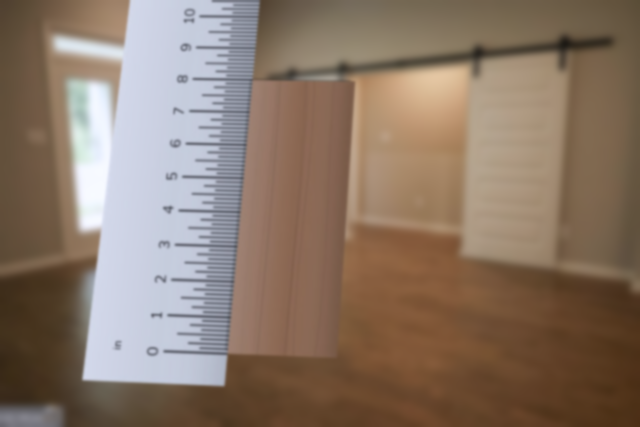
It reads value=8 unit=in
